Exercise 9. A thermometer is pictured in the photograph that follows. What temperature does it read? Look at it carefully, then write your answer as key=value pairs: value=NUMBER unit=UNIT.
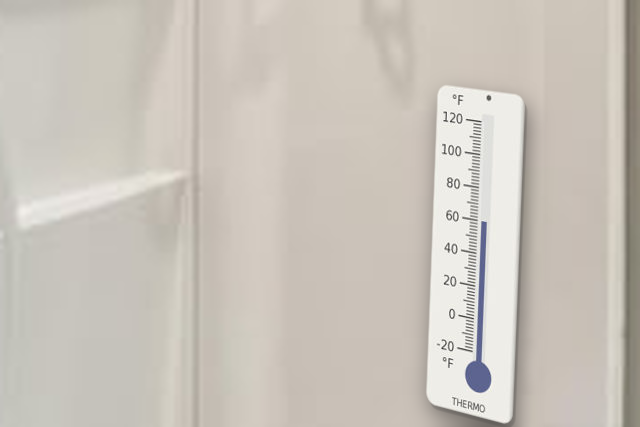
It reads value=60 unit=°F
